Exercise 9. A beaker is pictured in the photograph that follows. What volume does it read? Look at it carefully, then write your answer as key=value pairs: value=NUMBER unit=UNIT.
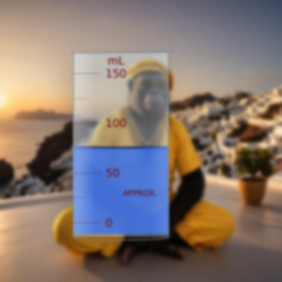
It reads value=75 unit=mL
